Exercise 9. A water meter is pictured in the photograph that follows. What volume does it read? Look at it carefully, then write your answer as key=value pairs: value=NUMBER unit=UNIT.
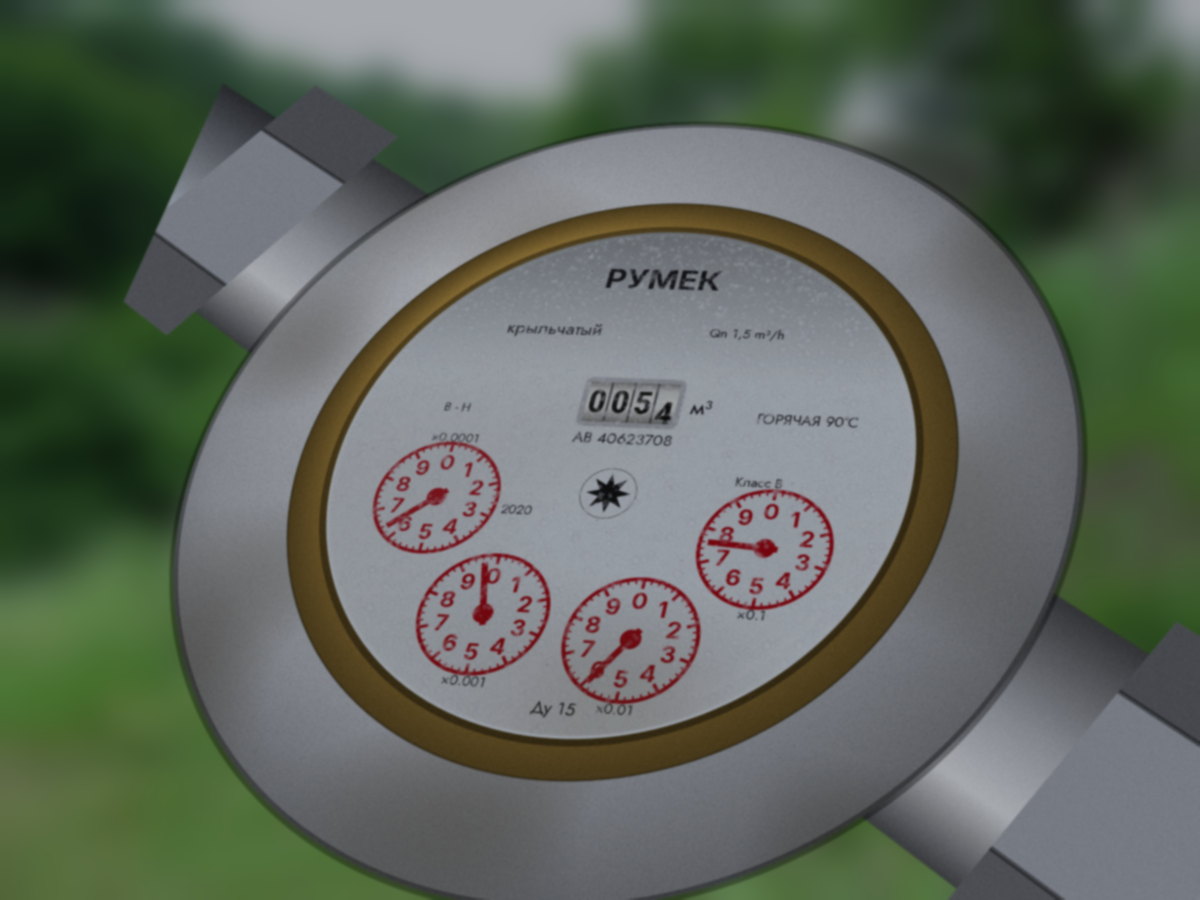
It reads value=53.7596 unit=m³
